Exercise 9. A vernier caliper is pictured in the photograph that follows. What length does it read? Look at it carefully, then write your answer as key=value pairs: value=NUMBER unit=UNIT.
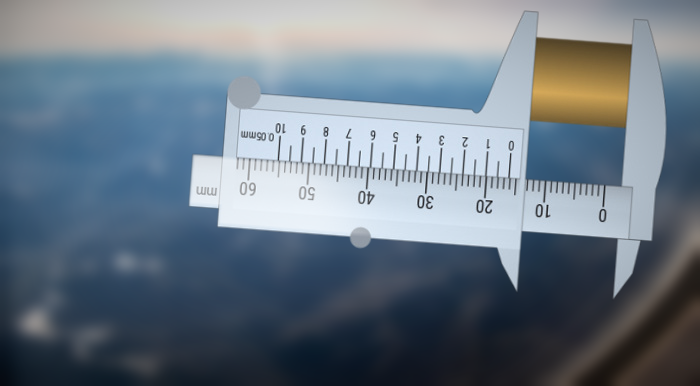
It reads value=16.2 unit=mm
